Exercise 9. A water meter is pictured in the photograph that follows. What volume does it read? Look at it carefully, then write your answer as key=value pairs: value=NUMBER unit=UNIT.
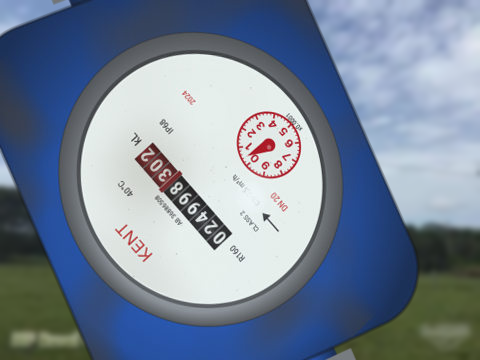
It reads value=24998.3020 unit=kL
